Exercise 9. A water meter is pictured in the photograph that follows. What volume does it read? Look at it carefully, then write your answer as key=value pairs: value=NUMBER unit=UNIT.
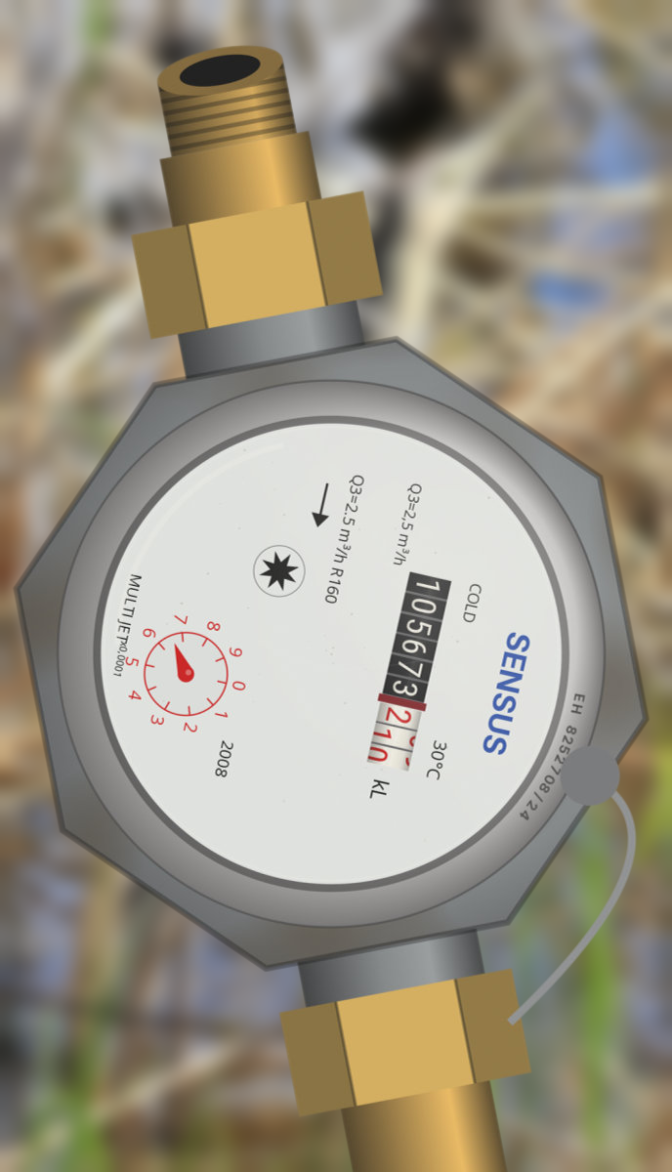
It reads value=105673.2096 unit=kL
